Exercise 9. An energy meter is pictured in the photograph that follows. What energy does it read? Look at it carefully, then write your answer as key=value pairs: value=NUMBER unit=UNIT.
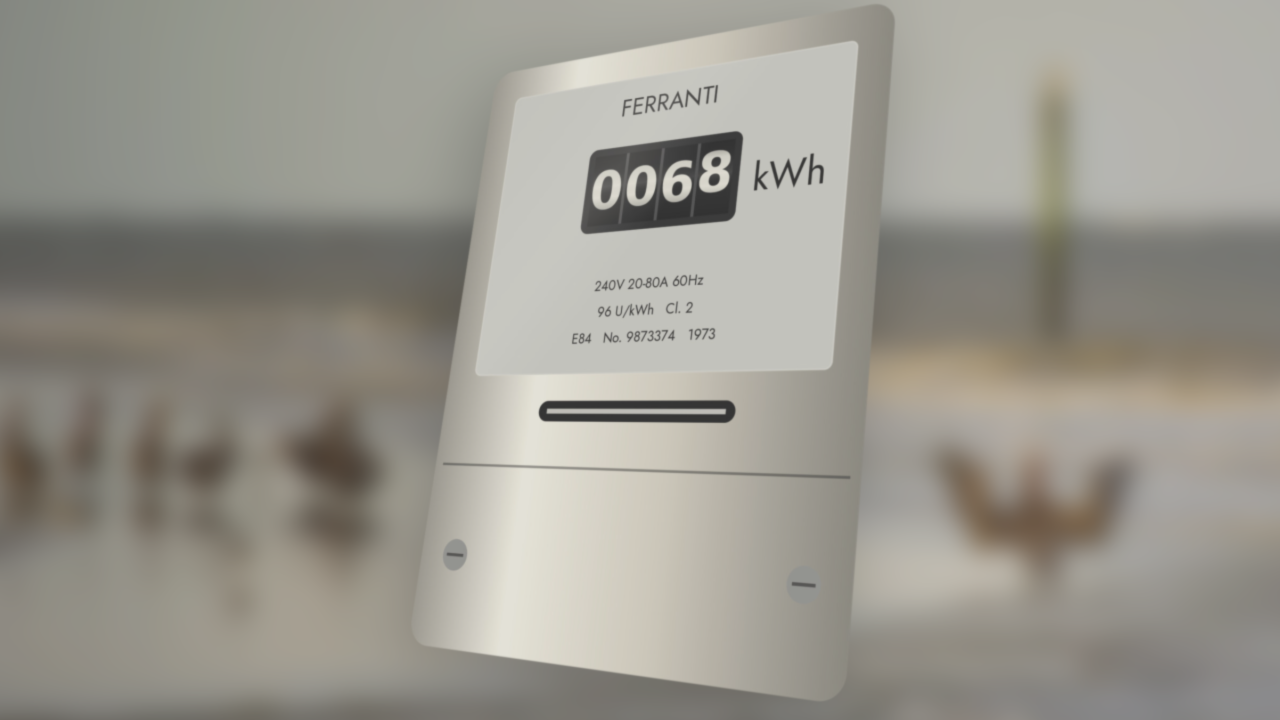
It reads value=68 unit=kWh
